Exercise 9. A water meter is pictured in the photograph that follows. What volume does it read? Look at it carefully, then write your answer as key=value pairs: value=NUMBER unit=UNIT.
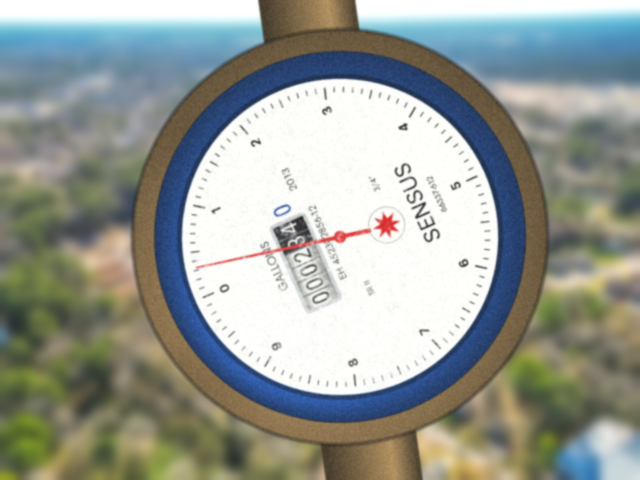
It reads value=2340.3 unit=gal
